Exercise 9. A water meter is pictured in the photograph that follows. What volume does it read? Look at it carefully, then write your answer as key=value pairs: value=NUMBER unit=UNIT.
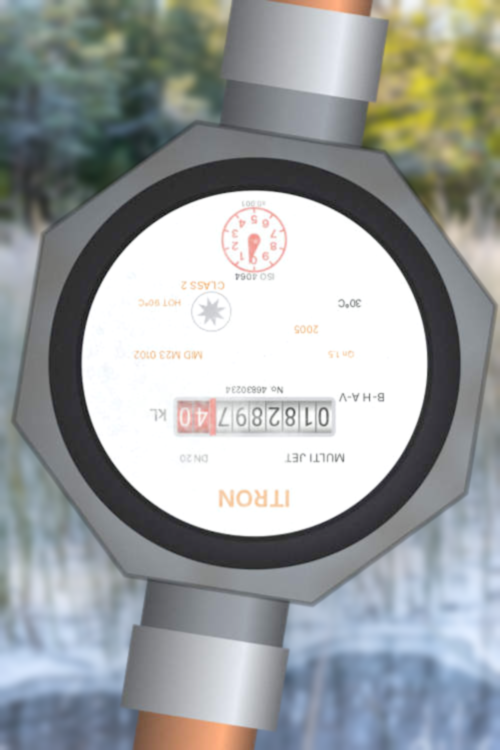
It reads value=182897.400 unit=kL
